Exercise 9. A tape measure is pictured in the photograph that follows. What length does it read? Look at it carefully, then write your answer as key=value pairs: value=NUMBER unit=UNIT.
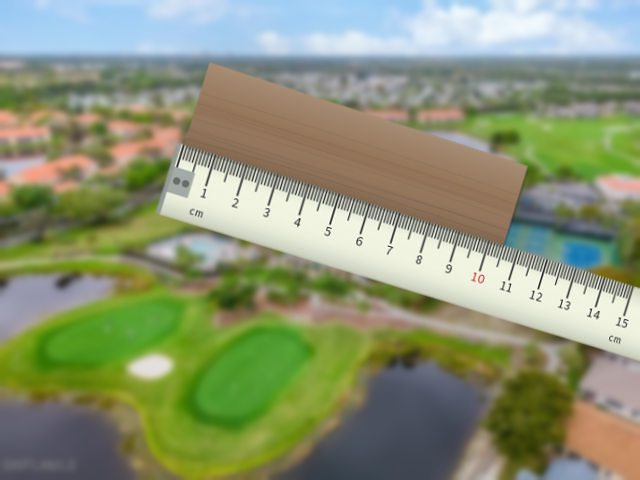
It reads value=10.5 unit=cm
